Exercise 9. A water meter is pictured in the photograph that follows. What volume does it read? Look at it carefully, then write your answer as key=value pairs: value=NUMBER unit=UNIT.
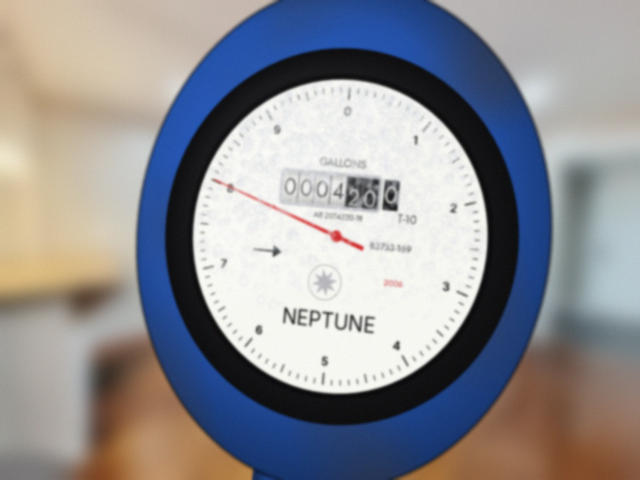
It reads value=4198.0 unit=gal
